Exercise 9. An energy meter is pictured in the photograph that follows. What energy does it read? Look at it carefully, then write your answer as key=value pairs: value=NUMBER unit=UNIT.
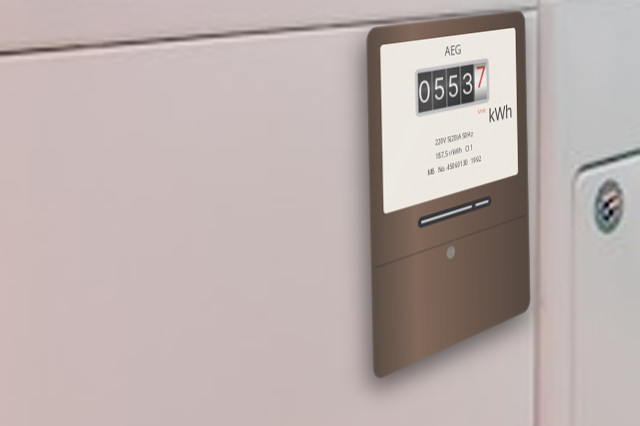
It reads value=553.7 unit=kWh
